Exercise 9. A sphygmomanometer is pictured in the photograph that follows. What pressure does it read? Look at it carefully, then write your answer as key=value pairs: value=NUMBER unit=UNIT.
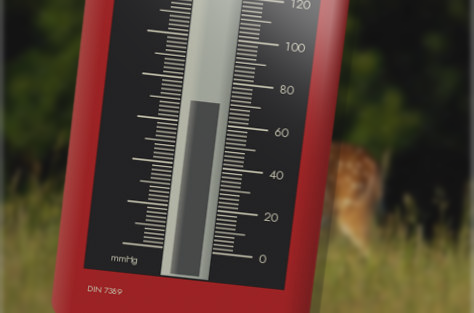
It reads value=70 unit=mmHg
